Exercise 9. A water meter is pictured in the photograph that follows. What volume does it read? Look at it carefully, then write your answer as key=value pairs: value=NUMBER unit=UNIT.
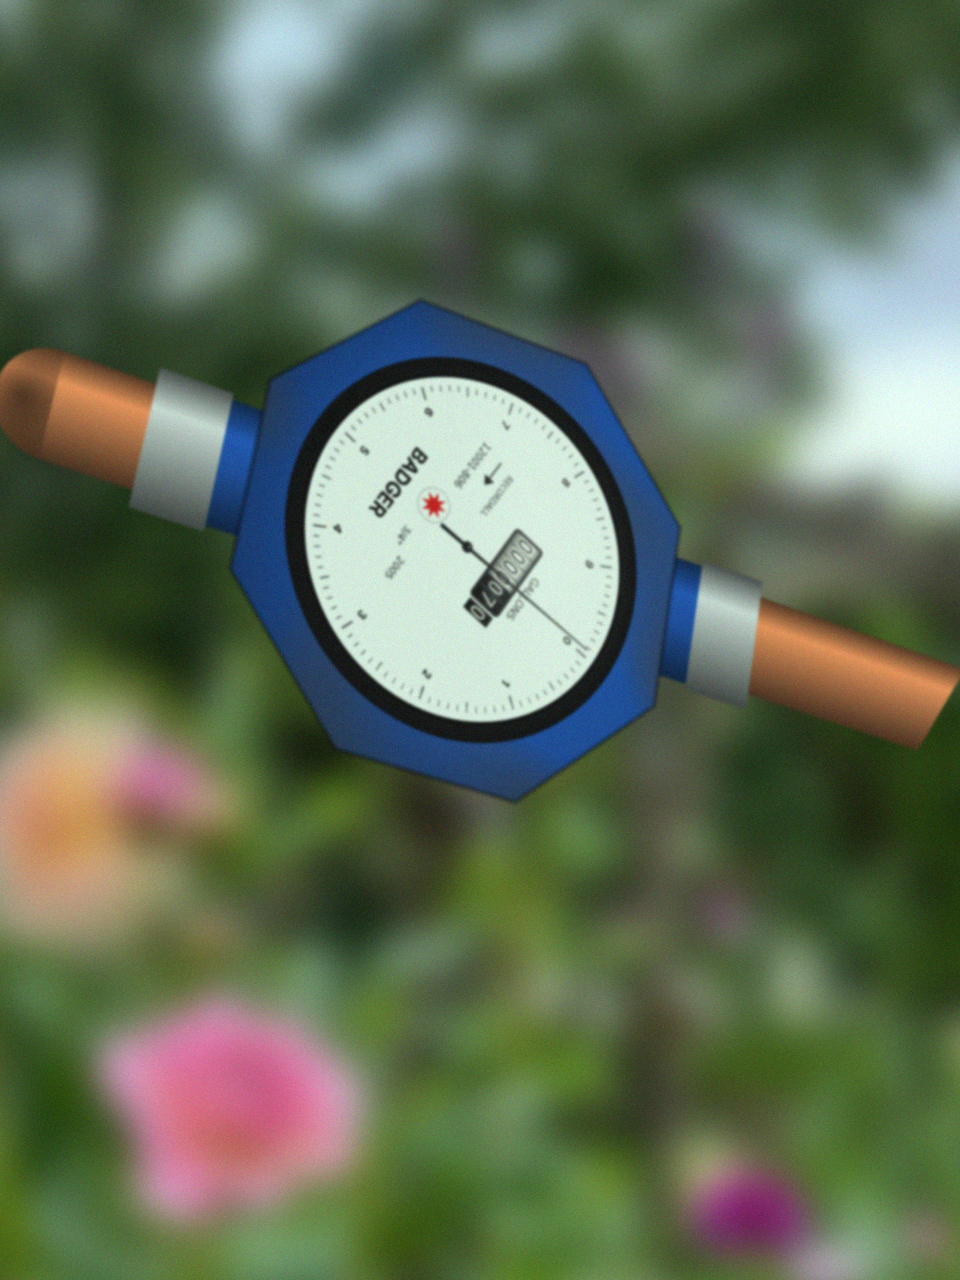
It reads value=69.9 unit=gal
